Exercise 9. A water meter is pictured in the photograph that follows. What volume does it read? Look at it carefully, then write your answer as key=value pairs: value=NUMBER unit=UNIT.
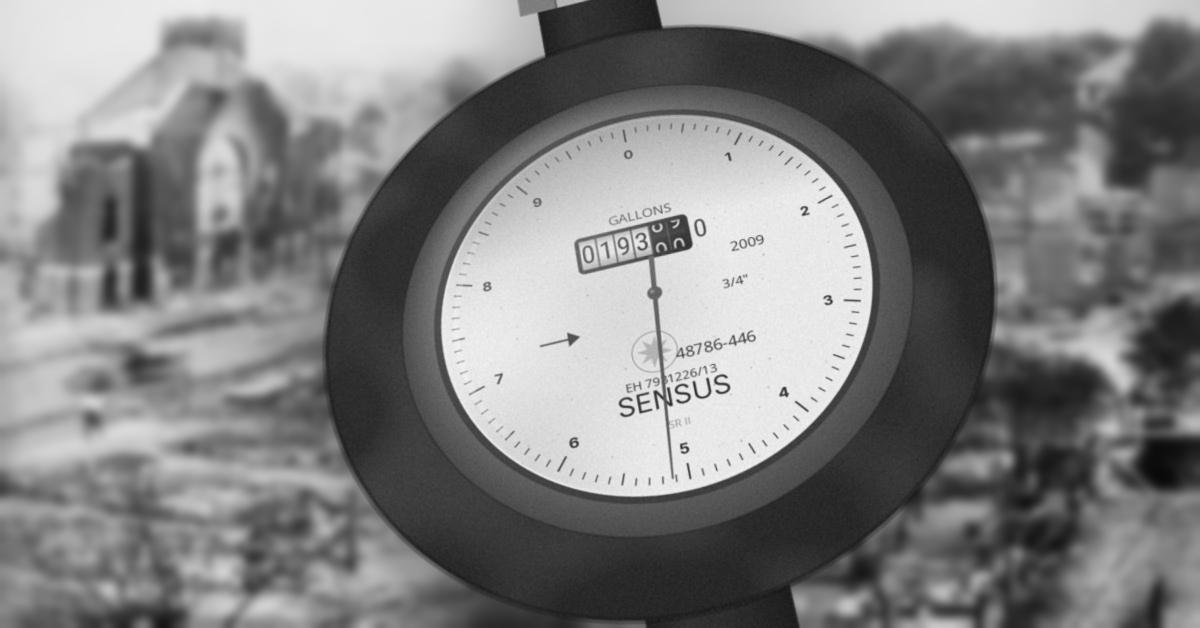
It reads value=193895.1 unit=gal
